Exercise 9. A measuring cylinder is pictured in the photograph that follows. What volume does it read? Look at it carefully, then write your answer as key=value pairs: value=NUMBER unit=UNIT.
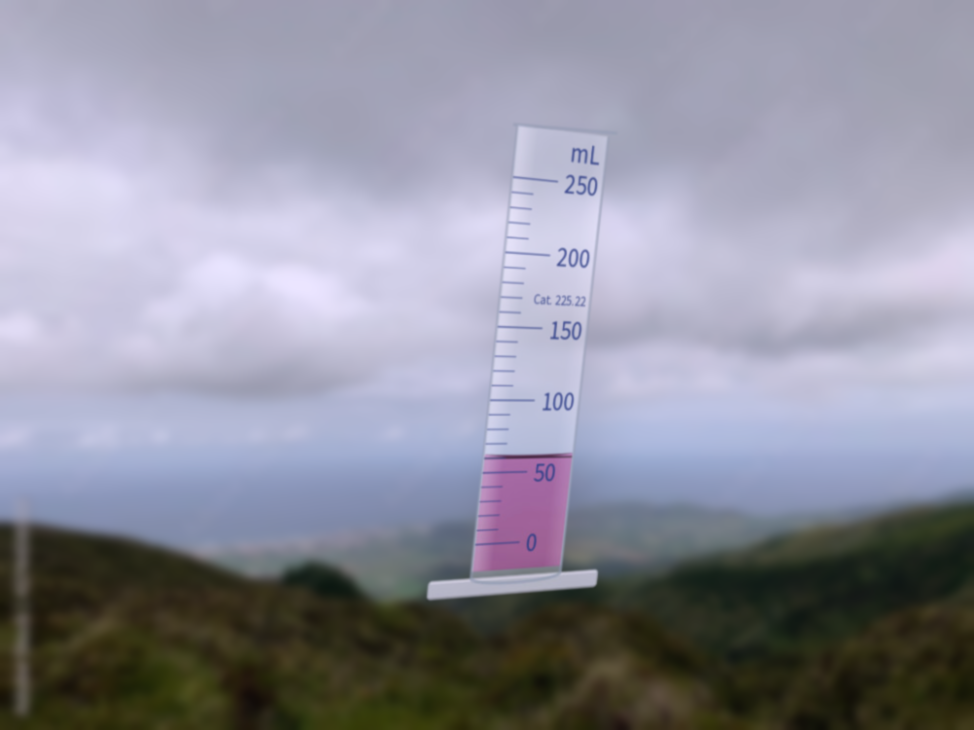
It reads value=60 unit=mL
